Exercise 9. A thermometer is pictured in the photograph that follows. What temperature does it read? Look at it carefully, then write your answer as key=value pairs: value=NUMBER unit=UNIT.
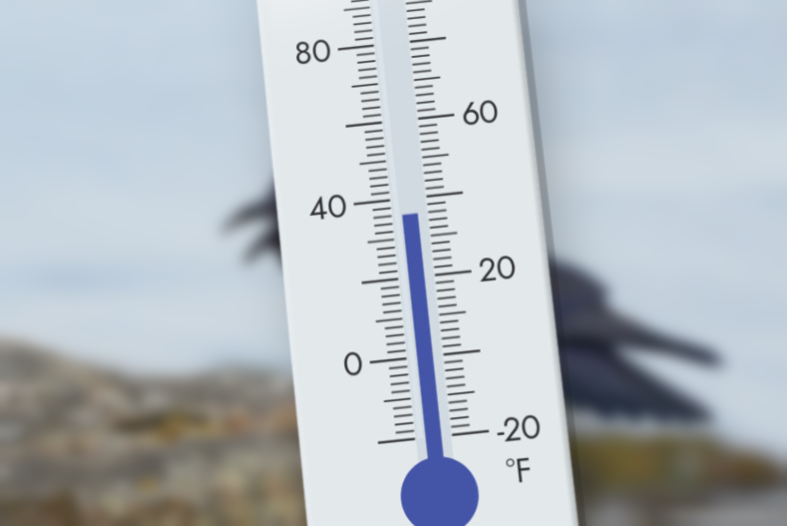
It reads value=36 unit=°F
